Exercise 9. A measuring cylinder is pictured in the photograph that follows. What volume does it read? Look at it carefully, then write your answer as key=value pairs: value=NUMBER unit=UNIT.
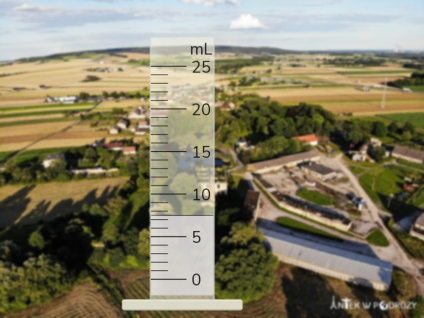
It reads value=7.5 unit=mL
